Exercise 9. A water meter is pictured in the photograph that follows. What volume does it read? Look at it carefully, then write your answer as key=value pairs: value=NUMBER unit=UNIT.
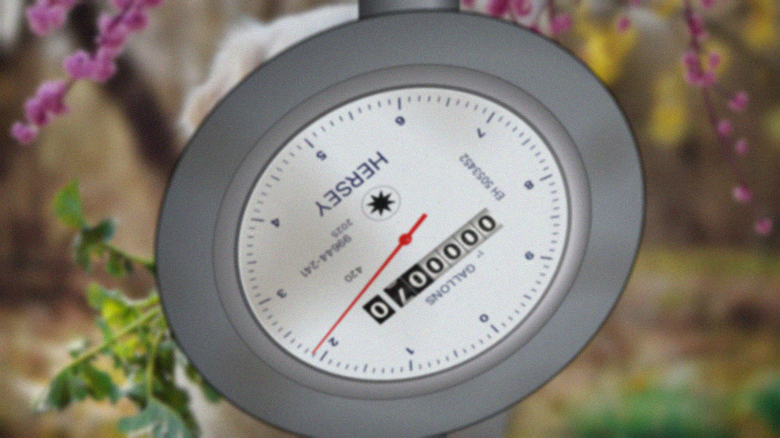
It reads value=72.1 unit=gal
